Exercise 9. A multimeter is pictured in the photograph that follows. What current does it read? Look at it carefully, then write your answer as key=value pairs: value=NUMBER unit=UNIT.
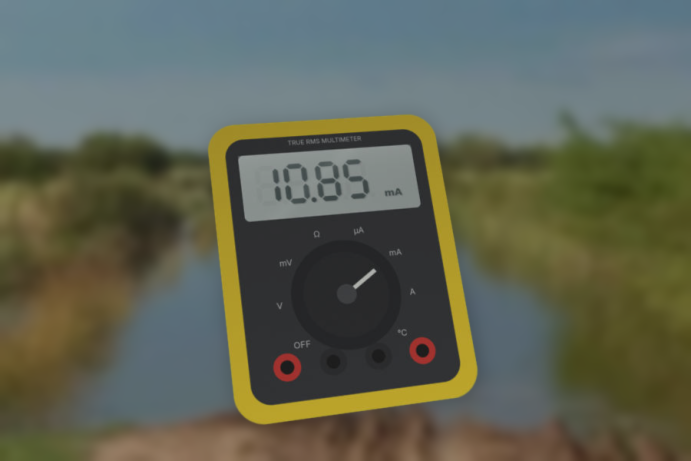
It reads value=10.85 unit=mA
